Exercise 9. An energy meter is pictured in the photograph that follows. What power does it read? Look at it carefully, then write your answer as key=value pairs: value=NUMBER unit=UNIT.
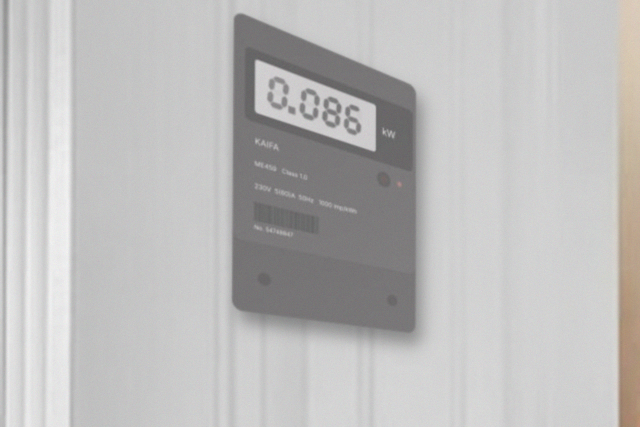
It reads value=0.086 unit=kW
